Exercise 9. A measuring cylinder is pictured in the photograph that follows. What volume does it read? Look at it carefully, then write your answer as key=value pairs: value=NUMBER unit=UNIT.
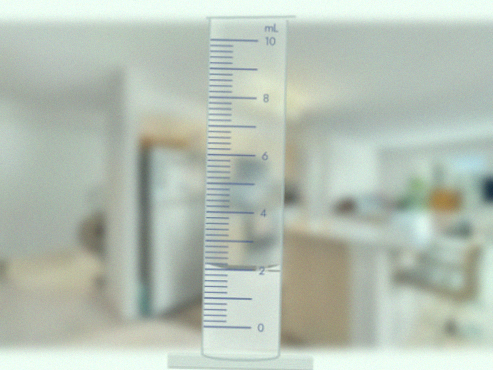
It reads value=2 unit=mL
